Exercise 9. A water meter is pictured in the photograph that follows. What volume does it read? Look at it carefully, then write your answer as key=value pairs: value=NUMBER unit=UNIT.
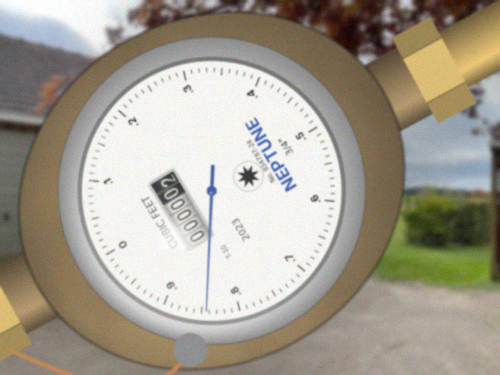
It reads value=1.84 unit=ft³
